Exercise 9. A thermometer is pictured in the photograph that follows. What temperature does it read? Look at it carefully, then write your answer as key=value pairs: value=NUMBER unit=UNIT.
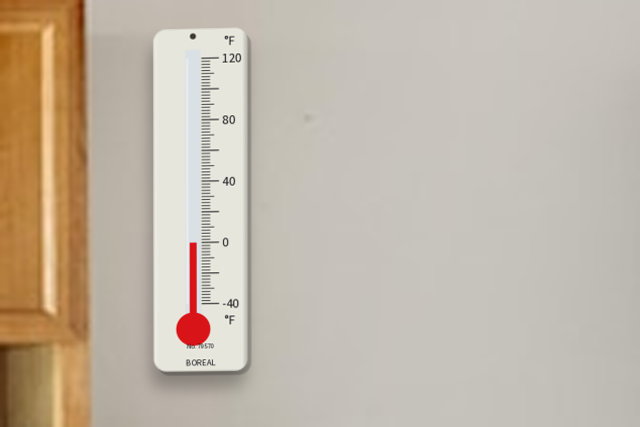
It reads value=0 unit=°F
